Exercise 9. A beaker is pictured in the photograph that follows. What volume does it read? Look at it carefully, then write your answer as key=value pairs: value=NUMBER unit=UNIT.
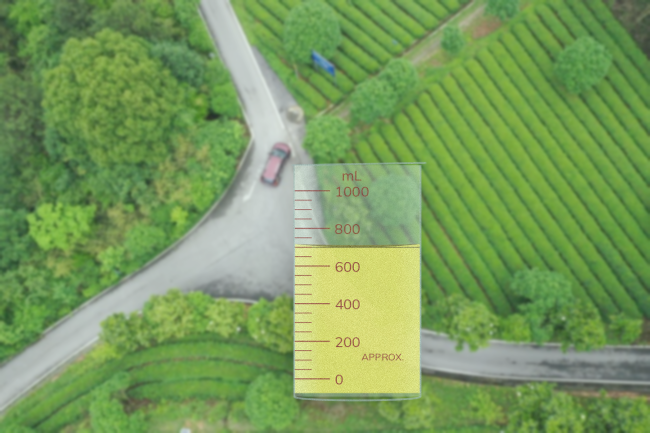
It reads value=700 unit=mL
